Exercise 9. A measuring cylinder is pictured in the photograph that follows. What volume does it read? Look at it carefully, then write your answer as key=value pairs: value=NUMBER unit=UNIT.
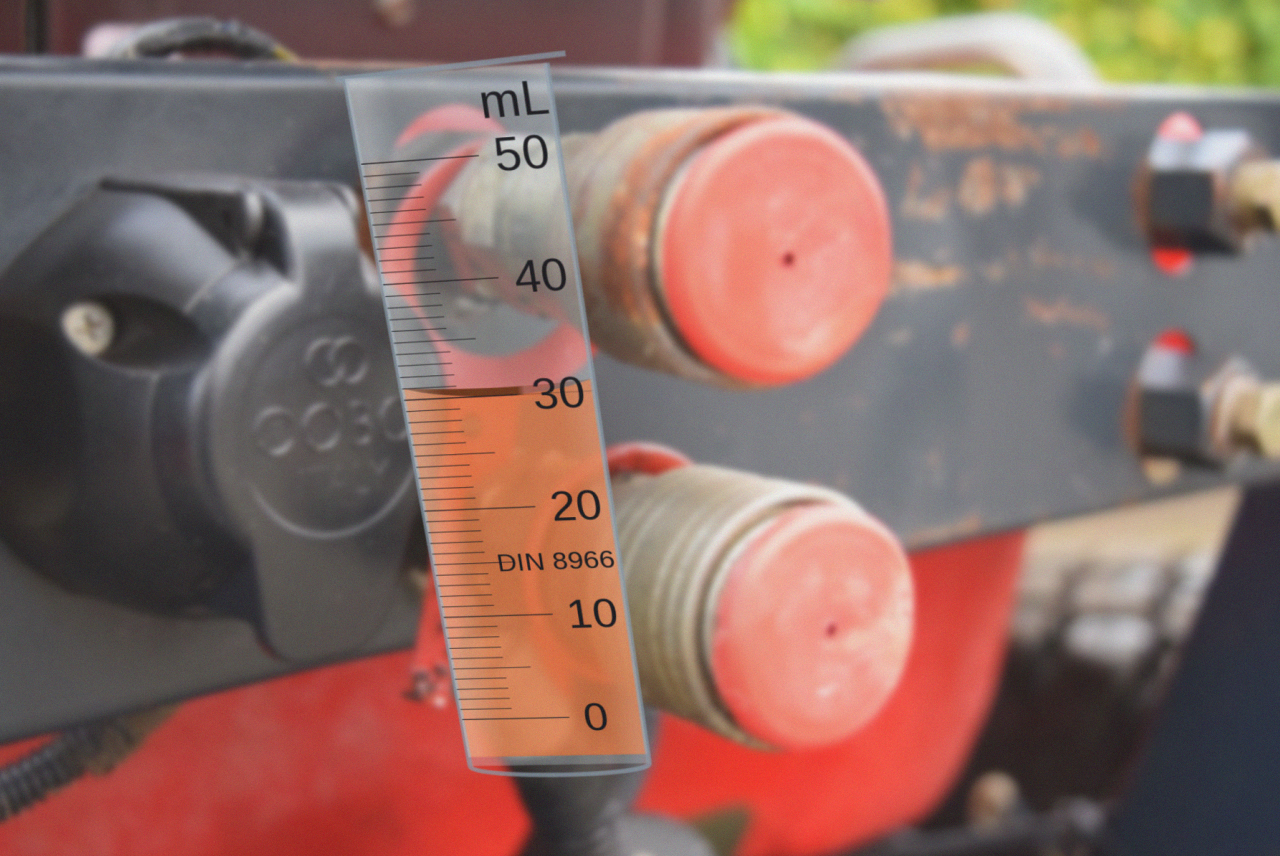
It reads value=30 unit=mL
